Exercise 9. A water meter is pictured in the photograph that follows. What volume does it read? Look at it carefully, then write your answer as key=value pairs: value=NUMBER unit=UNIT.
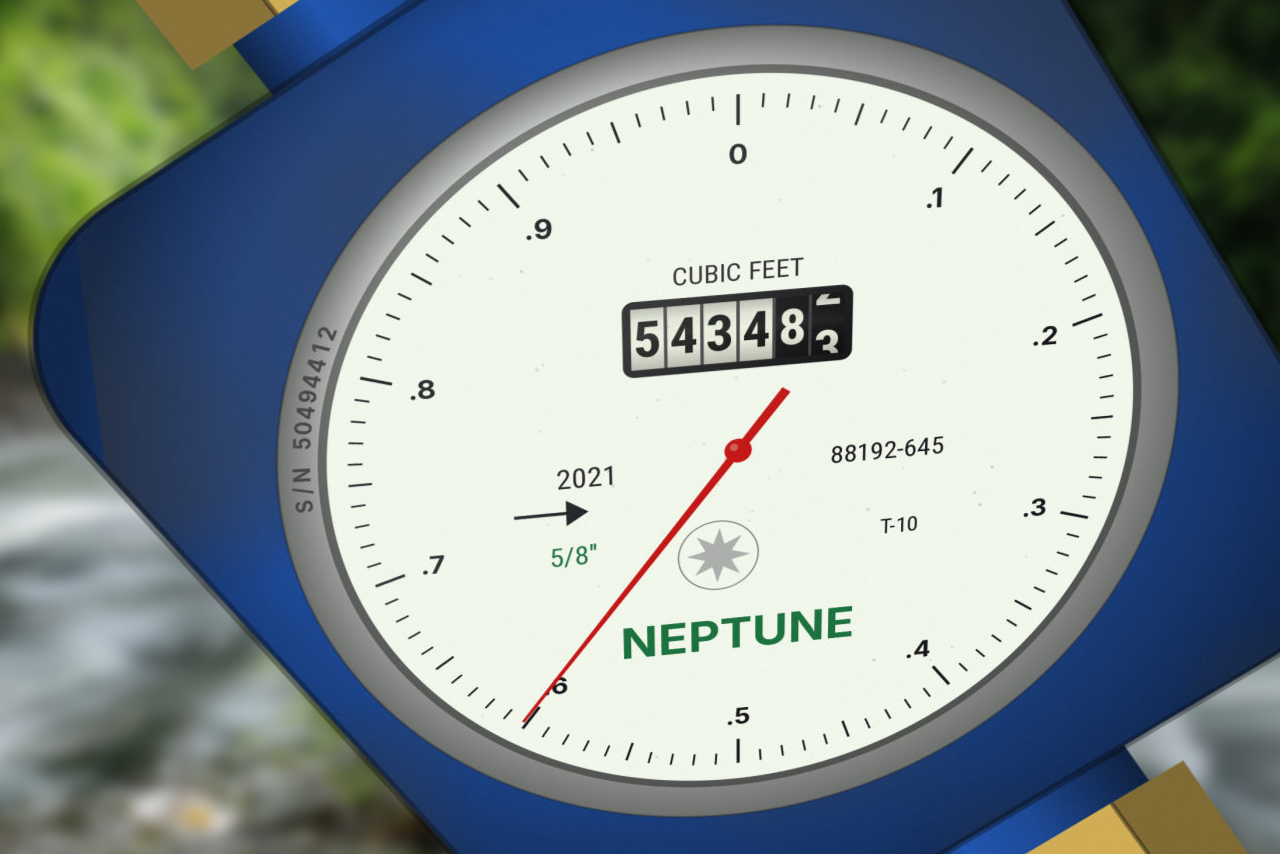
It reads value=543482.60 unit=ft³
